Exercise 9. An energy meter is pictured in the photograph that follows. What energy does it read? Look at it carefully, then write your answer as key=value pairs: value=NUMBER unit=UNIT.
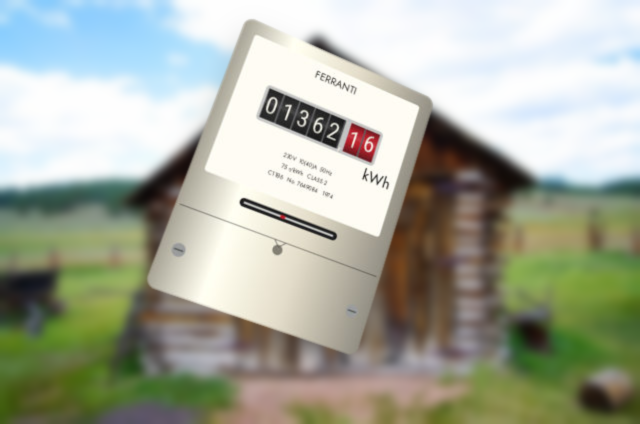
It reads value=1362.16 unit=kWh
